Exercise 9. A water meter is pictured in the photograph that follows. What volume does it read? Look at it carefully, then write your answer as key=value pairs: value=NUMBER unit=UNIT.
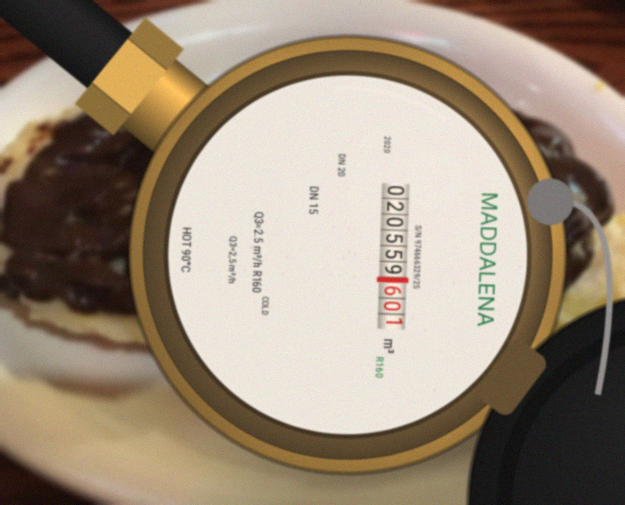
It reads value=20559.601 unit=m³
